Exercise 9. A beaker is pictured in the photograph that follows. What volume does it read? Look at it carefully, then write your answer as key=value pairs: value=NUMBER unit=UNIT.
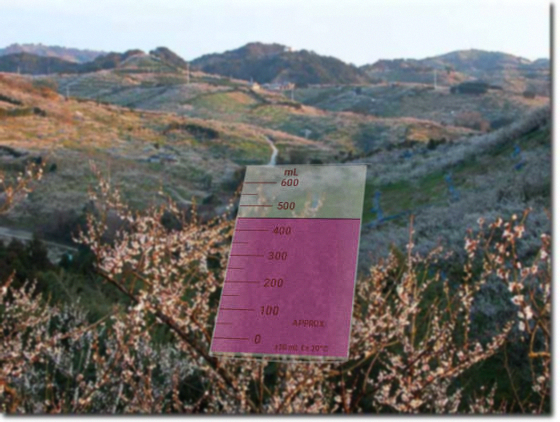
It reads value=450 unit=mL
